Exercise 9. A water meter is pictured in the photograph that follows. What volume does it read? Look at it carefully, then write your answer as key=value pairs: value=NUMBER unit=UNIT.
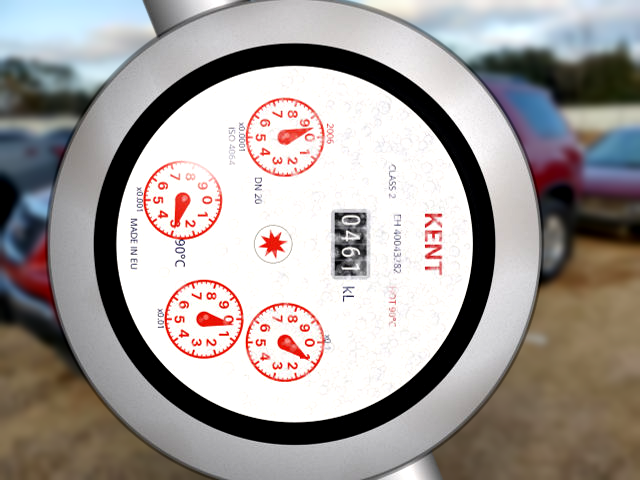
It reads value=461.1029 unit=kL
